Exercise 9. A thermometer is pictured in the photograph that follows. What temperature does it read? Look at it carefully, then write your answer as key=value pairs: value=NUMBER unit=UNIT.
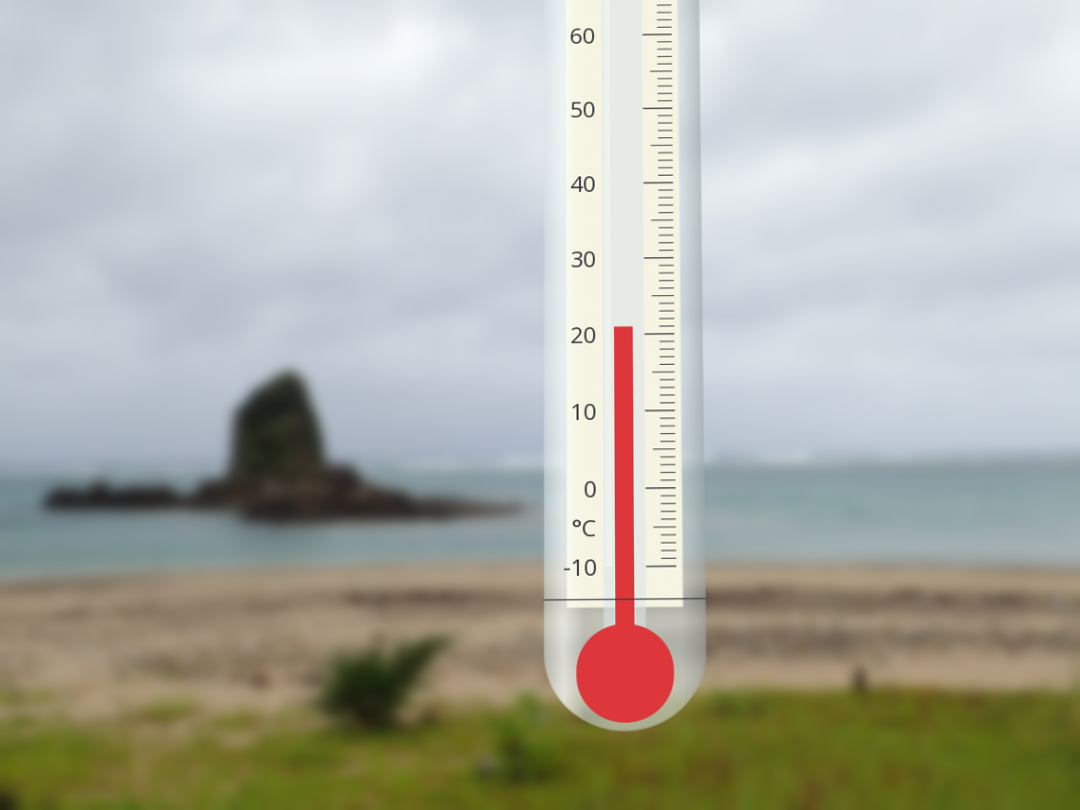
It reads value=21 unit=°C
